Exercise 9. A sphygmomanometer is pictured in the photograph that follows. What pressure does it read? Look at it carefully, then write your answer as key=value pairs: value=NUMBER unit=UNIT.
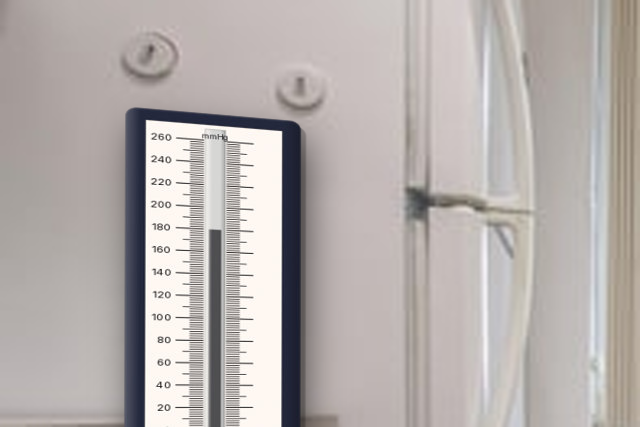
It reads value=180 unit=mmHg
